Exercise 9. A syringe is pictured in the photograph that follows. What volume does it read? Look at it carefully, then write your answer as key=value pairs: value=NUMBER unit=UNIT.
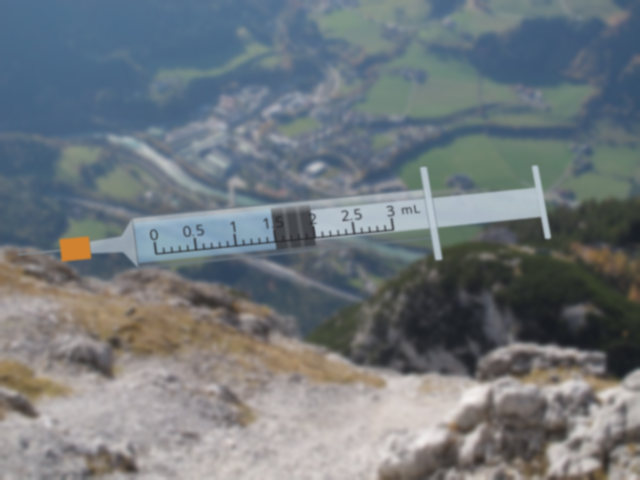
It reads value=1.5 unit=mL
